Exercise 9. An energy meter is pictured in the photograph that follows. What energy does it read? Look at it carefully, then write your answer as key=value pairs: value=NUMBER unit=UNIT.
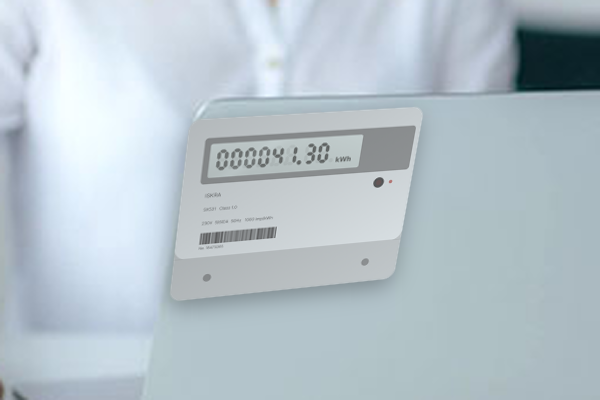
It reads value=41.30 unit=kWh
